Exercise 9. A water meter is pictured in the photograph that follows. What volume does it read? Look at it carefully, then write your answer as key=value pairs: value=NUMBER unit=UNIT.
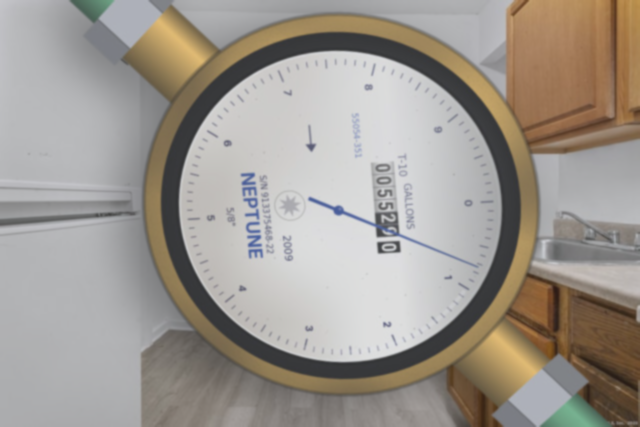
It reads value=55290.7 unit=gal
